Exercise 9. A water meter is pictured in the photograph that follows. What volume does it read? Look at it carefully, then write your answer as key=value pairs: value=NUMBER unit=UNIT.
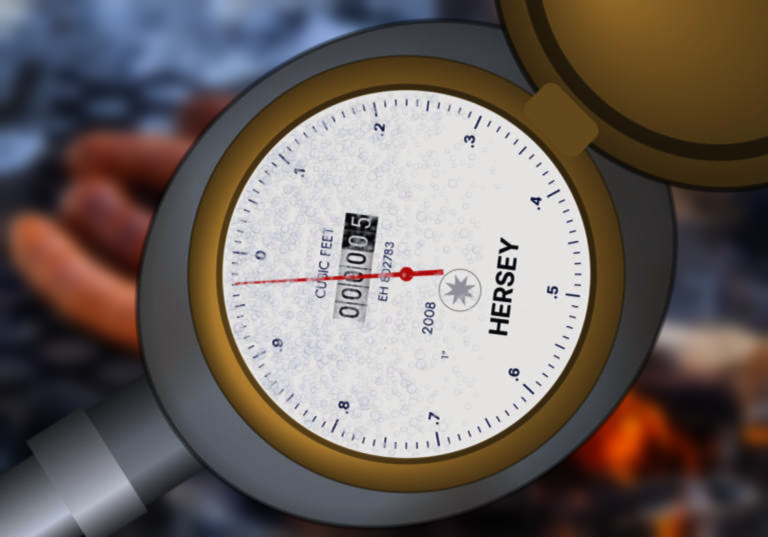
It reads value=4.97 unit=ft³
